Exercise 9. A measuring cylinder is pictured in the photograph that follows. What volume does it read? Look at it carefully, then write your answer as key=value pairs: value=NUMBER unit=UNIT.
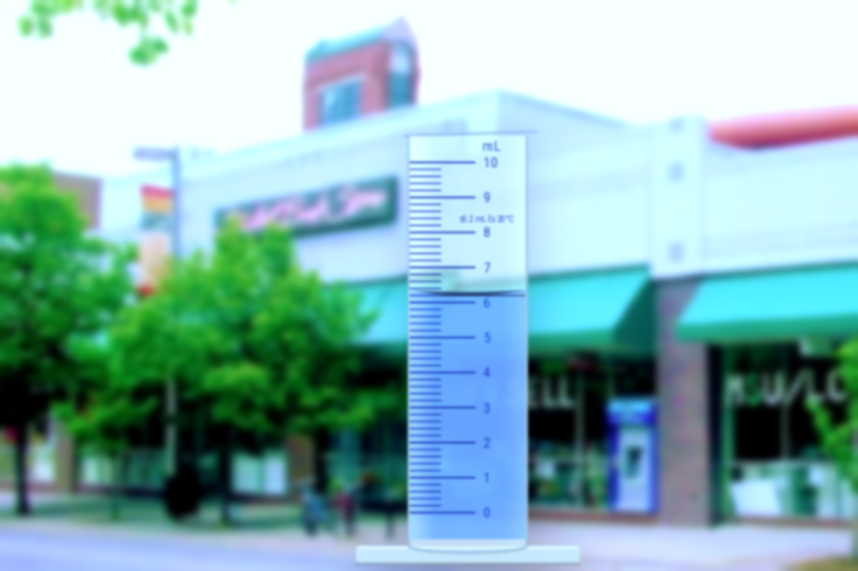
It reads value=6.2 unit=mL
